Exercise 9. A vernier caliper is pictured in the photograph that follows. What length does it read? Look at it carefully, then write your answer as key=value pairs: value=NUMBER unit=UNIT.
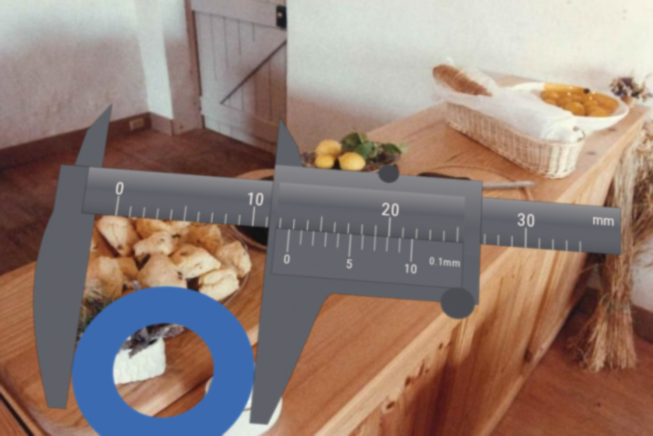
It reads value=12.7 unit=mm
